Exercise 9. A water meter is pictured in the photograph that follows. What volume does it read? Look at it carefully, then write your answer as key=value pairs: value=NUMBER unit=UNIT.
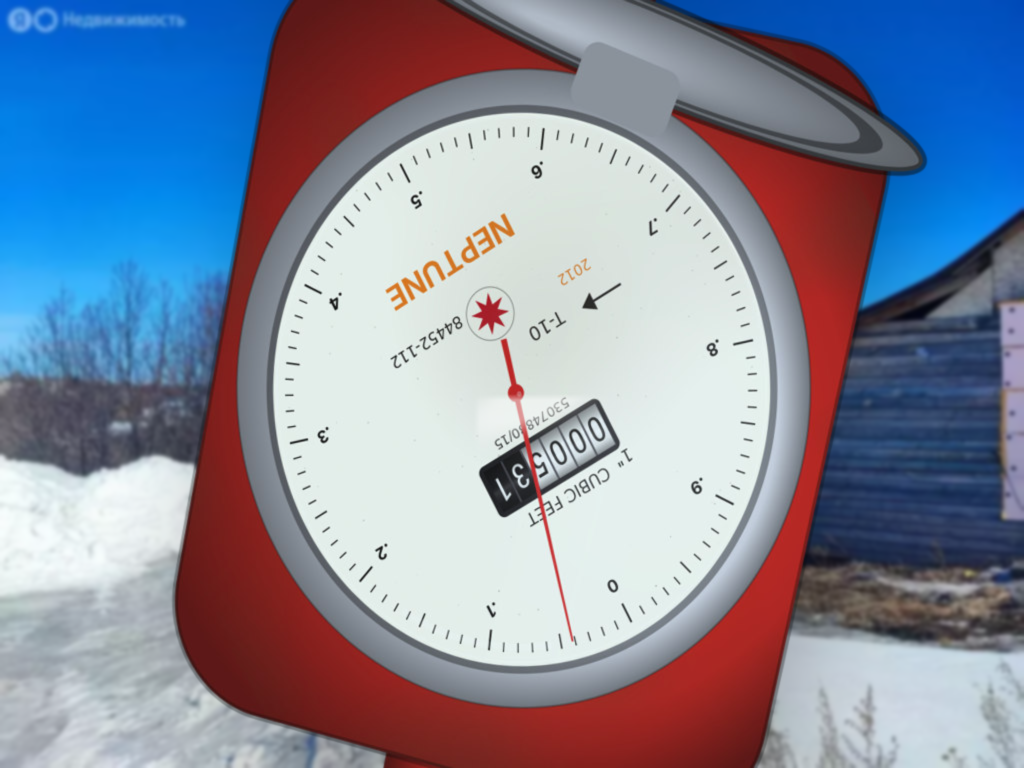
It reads value=531.04 unit=ft³
